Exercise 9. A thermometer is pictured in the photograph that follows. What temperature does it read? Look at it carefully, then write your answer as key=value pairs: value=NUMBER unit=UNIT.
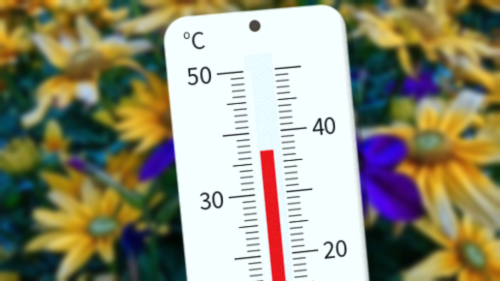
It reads value=37 unit=°C
